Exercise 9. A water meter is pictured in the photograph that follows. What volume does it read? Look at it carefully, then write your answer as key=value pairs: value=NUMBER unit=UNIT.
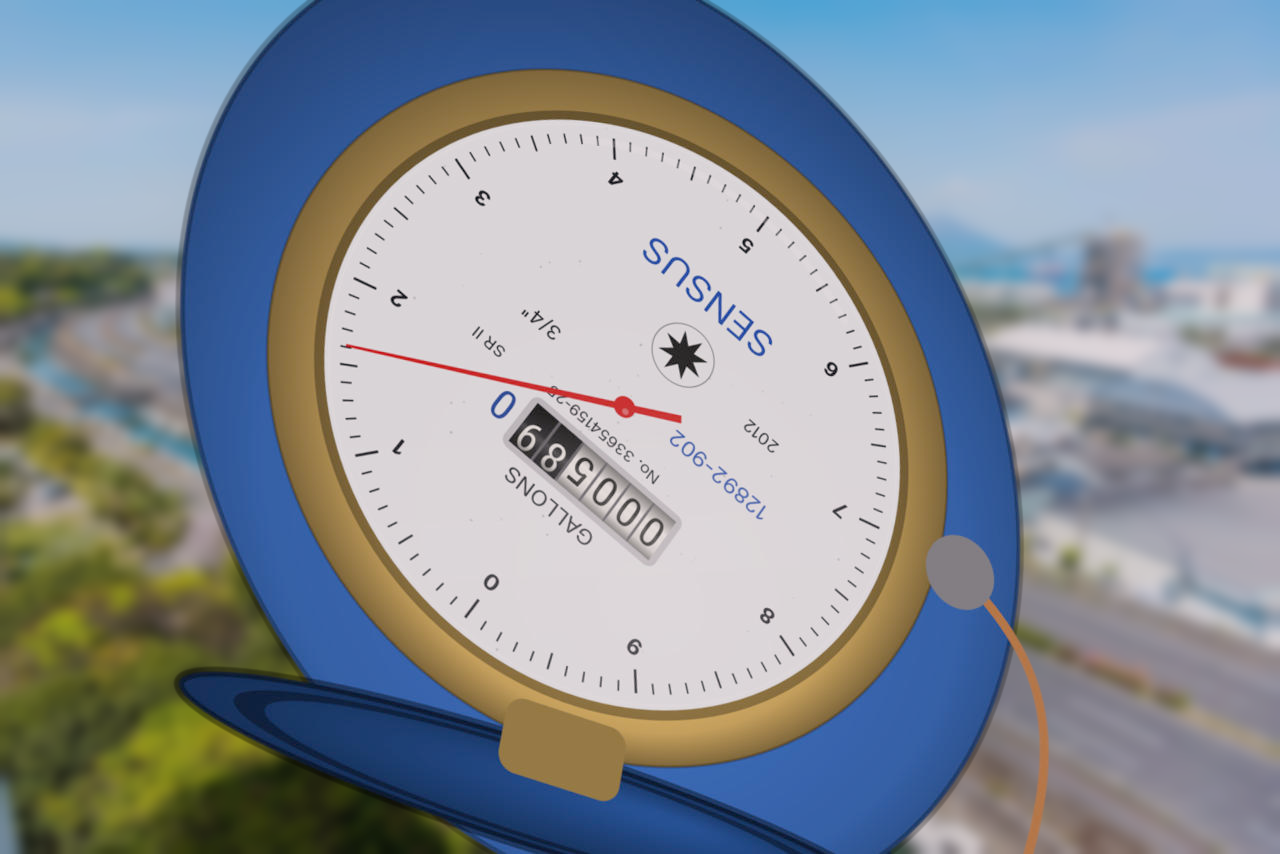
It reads value=5891.6 unit=gal
